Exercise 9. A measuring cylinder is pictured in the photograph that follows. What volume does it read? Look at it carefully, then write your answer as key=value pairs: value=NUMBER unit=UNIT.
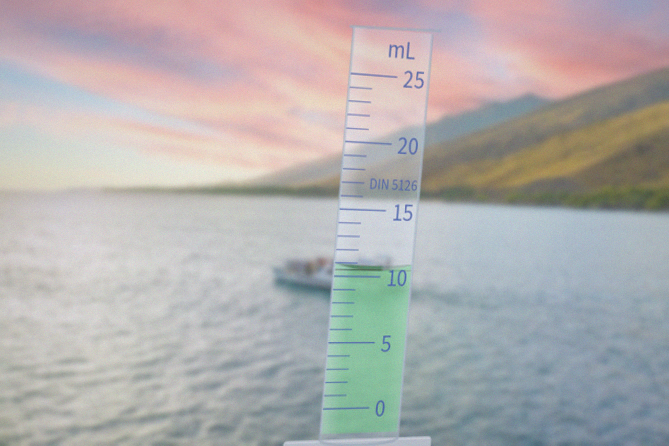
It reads value=10.5 unit=mL
